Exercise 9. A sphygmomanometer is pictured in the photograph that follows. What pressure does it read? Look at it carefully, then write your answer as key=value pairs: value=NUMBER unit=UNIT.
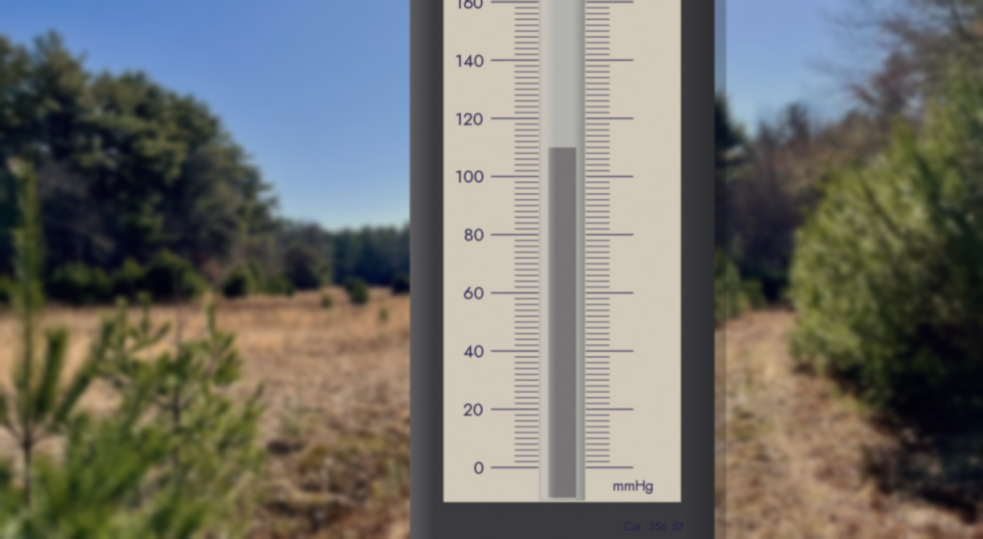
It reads value=110 unit=mmHg
